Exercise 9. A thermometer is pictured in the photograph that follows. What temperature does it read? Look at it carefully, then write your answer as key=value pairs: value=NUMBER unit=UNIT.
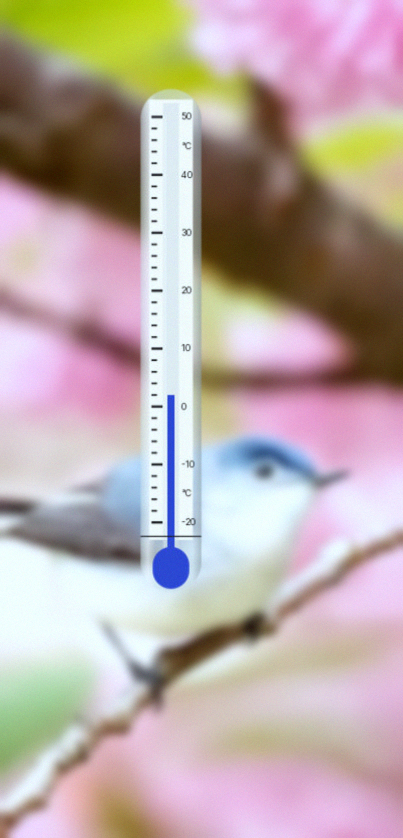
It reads value=2 unit=°C
